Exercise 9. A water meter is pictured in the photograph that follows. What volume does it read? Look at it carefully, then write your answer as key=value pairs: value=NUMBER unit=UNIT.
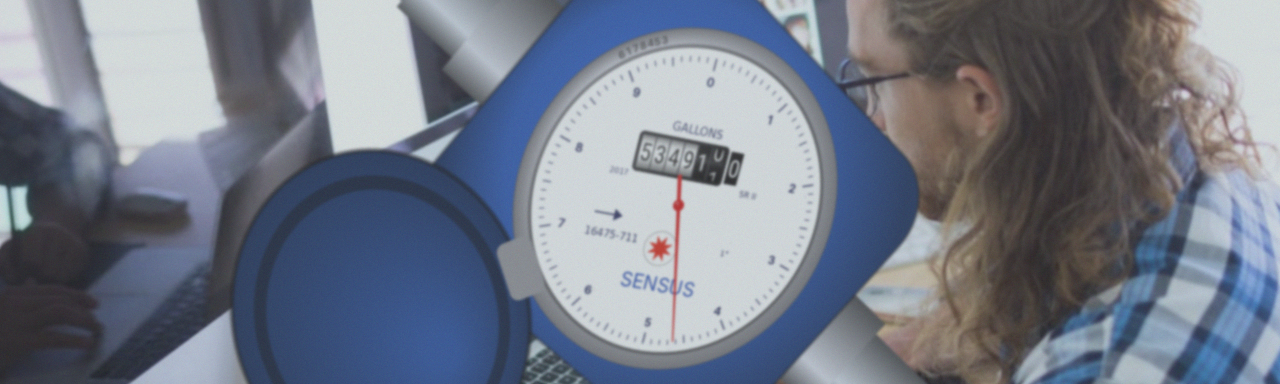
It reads value=5349104.6 unit=gal
